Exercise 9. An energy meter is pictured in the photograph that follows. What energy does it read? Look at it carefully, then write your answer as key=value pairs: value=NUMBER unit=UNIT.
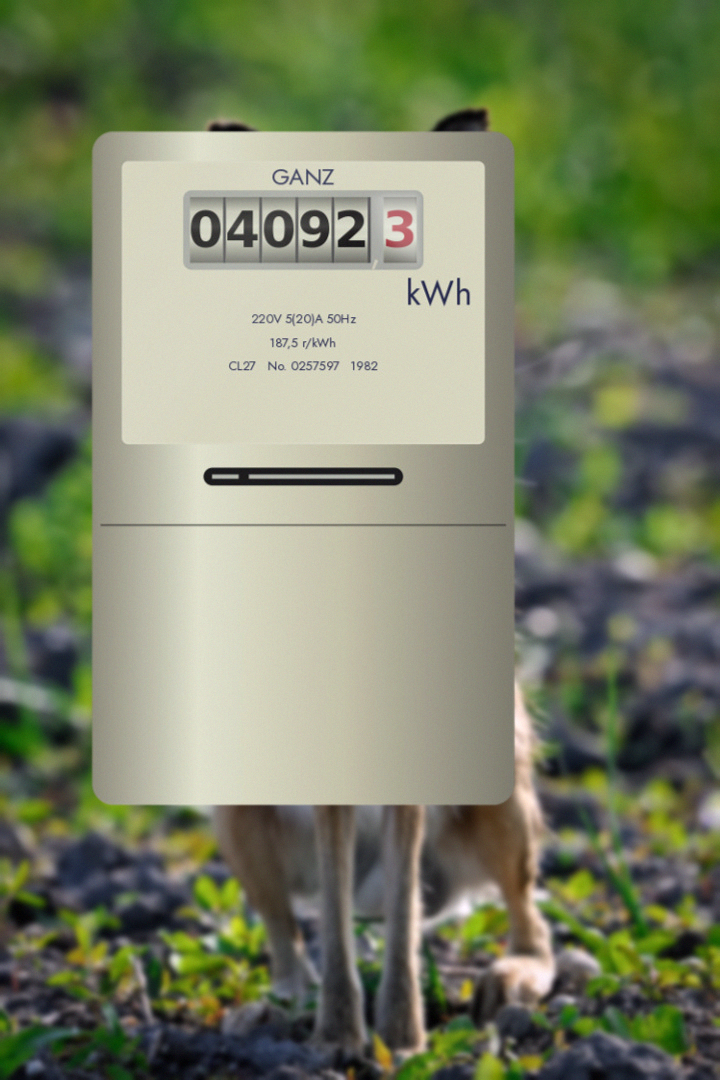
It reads value=4092.3 unit=kWh
